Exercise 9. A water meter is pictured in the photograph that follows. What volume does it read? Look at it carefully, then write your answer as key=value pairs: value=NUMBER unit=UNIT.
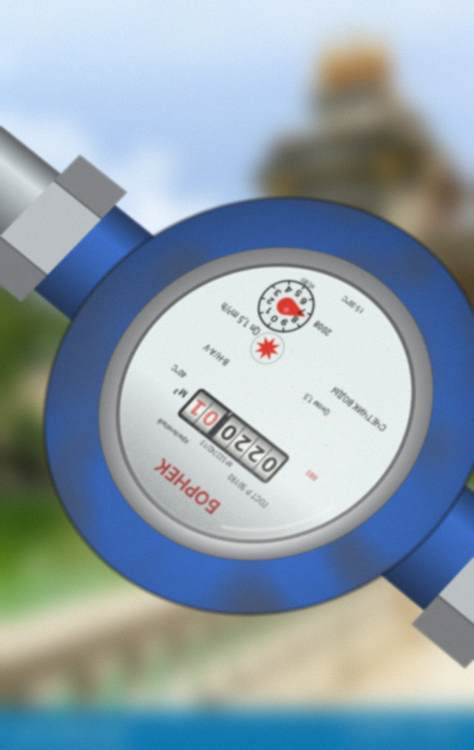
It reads value=220.017 unit=m³
